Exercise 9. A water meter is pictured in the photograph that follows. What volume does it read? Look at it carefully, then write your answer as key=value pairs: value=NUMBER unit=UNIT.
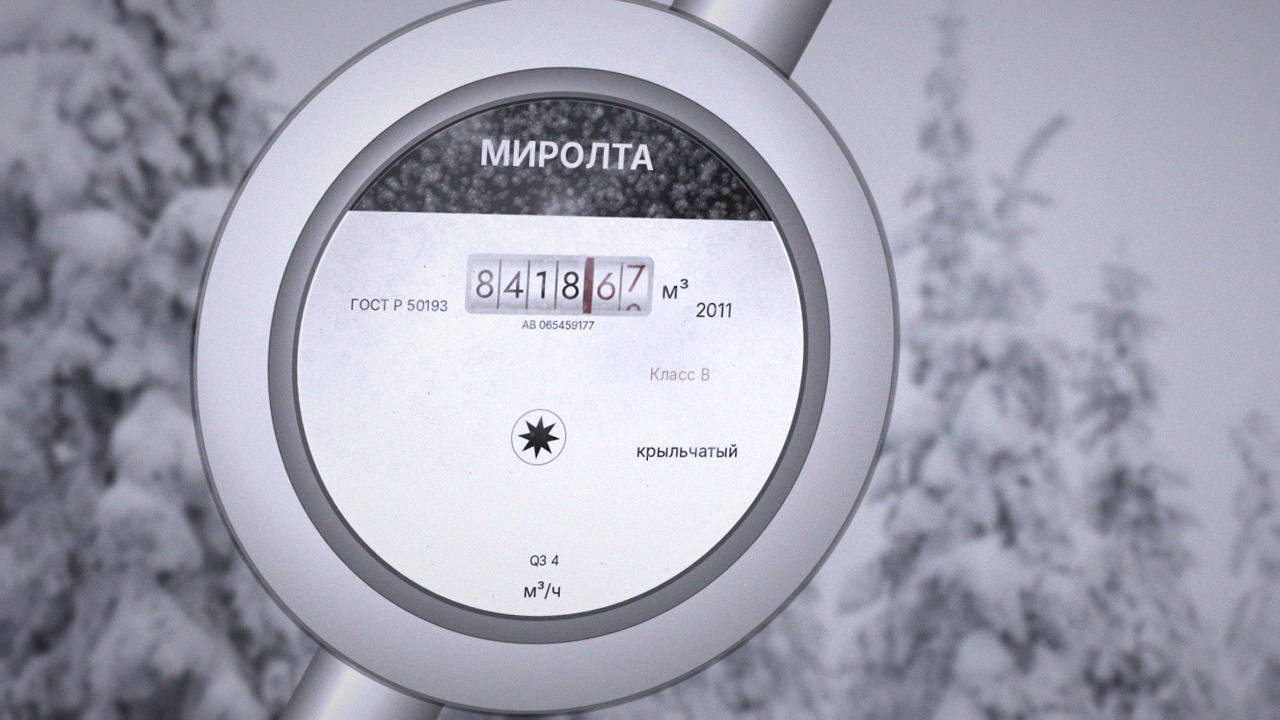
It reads value=8418.67 unit=m³
